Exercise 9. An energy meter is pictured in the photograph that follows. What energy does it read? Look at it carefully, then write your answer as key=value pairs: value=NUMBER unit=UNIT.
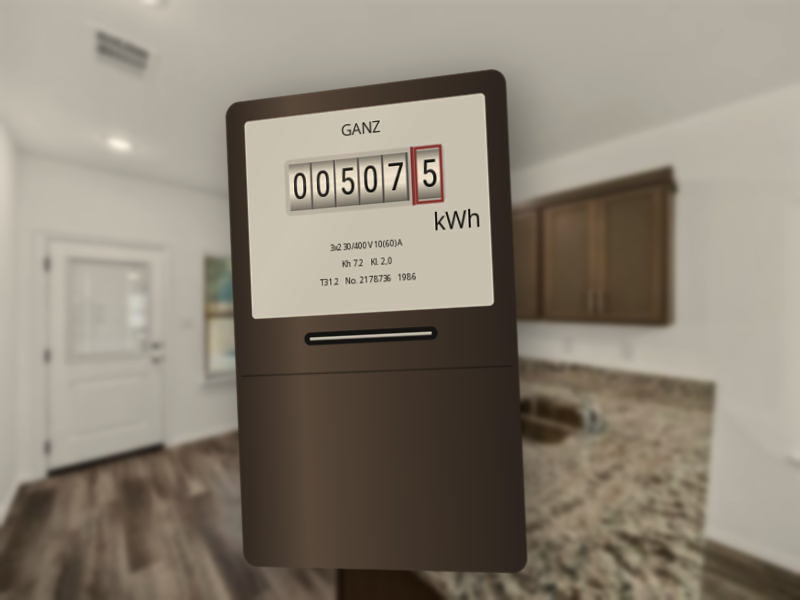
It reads value=507.5 unit=kWh
